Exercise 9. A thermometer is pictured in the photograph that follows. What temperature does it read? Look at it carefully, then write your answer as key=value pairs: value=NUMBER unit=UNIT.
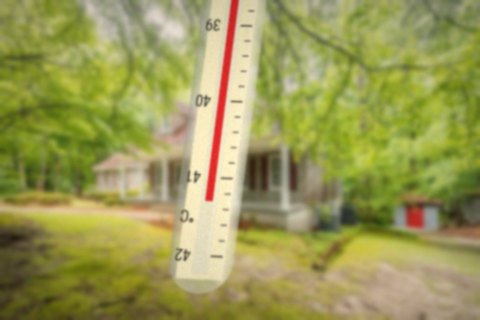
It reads value=41.3 unit=°C
